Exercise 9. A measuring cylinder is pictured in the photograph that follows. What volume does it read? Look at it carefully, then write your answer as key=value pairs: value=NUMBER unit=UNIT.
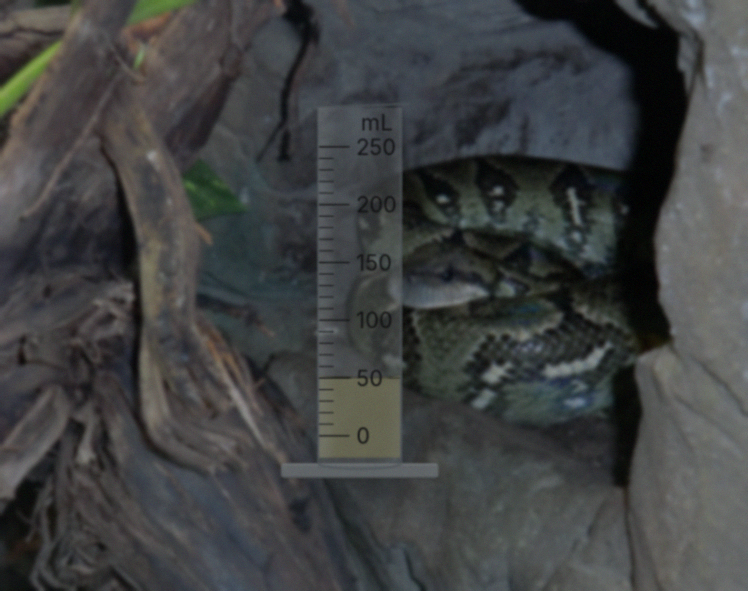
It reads value=50 unit=mL
